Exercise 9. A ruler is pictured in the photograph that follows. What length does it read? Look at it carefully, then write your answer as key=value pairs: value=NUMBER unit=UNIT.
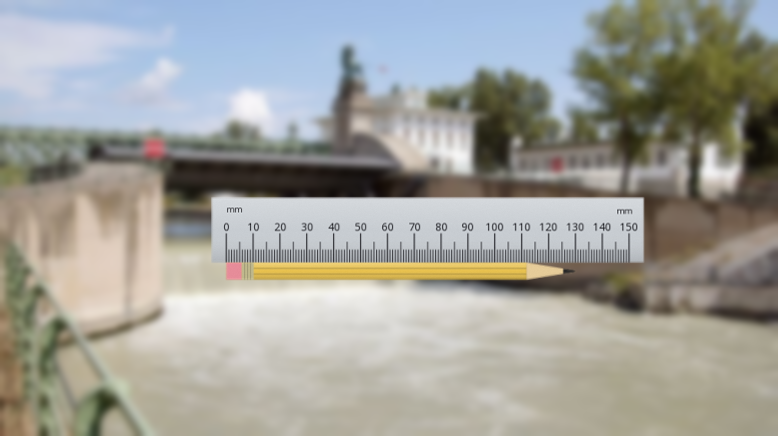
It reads value=130 unit=mm
